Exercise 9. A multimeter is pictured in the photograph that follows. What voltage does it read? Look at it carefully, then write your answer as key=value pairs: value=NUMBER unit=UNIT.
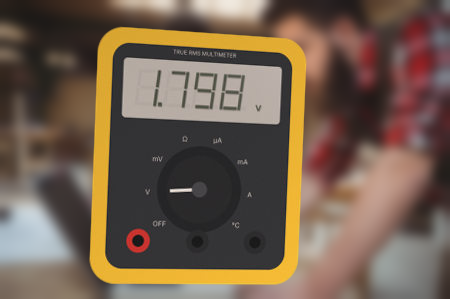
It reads value=1.798 unit=V
